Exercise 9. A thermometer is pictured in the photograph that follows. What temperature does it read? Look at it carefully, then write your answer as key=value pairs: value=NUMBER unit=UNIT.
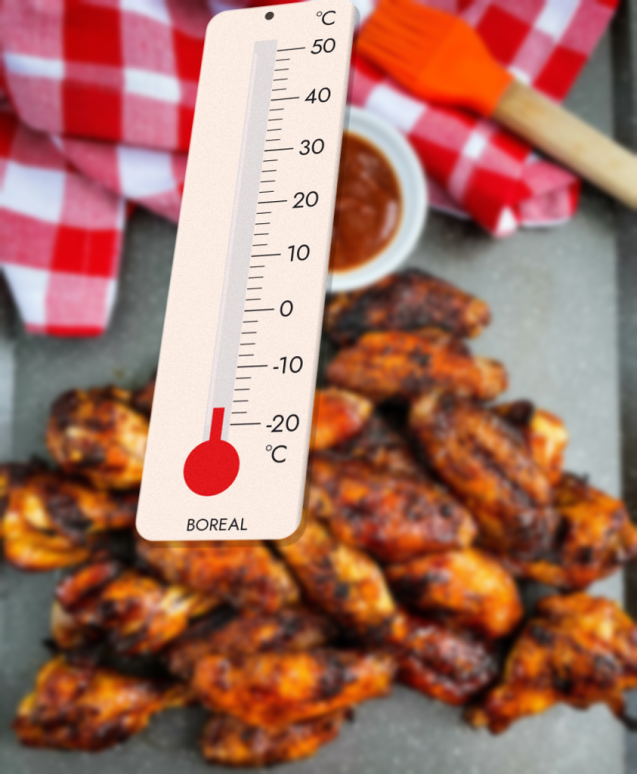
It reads value=-17 unit=°C
